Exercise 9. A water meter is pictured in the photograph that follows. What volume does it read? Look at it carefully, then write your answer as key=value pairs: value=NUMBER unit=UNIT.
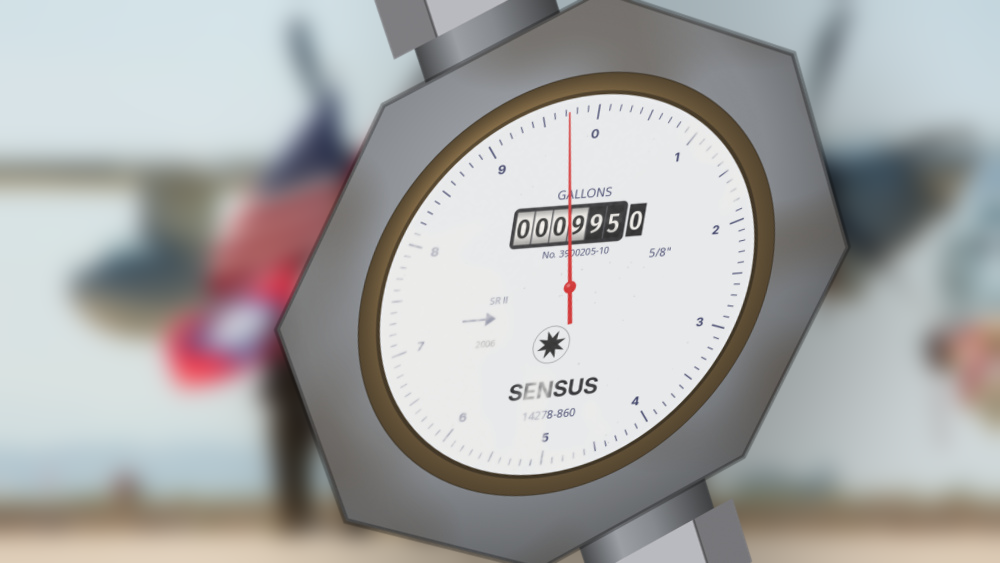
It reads value=9949.7 unit=gal
